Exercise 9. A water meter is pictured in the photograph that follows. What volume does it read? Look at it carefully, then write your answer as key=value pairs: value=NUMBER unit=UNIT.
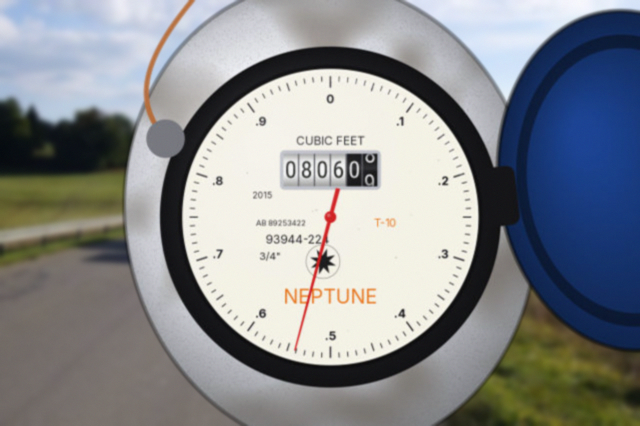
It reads value=80608.54 unit=ft³
